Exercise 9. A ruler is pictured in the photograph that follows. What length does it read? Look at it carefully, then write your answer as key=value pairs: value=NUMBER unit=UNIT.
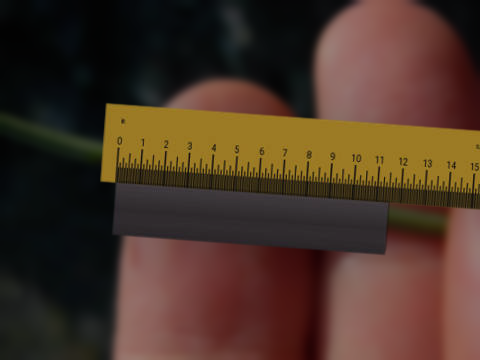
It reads value=11.5 unit=in
